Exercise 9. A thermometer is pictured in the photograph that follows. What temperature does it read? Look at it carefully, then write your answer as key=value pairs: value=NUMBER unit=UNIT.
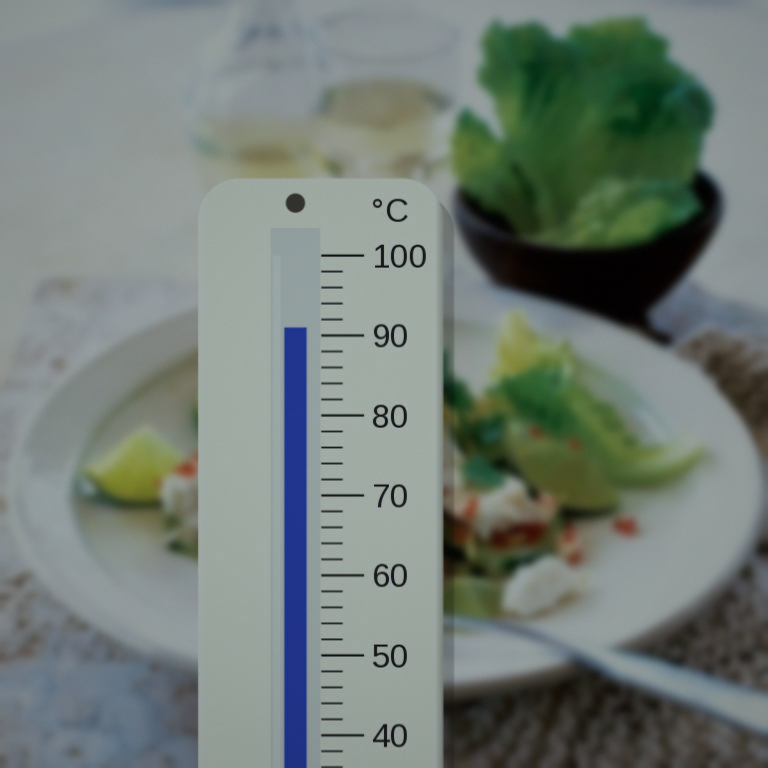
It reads value=91 unit=°C
